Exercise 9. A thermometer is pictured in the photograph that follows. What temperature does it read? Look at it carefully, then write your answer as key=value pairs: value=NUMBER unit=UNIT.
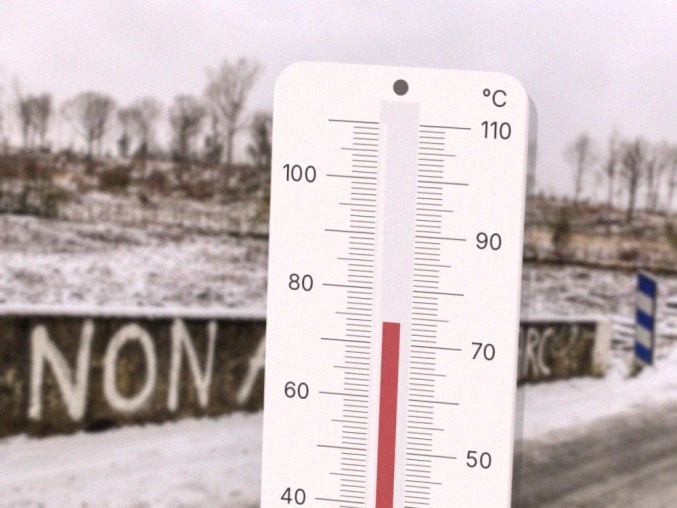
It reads value=74 unit=°C
